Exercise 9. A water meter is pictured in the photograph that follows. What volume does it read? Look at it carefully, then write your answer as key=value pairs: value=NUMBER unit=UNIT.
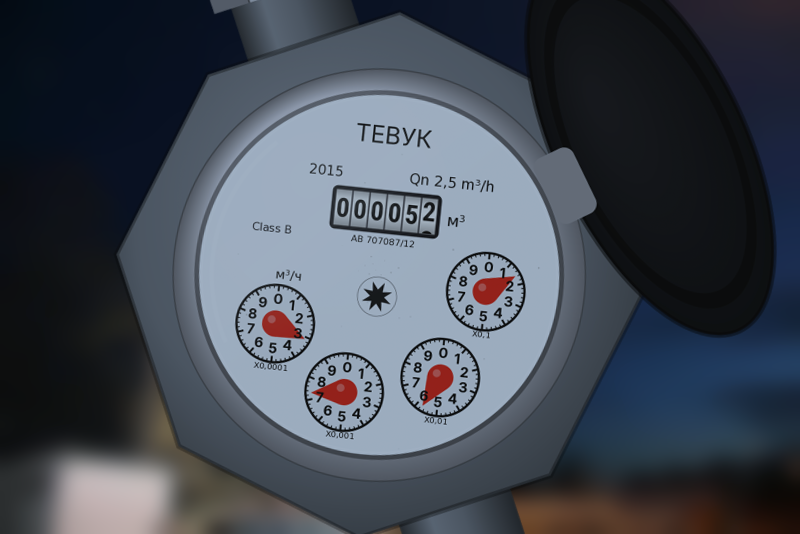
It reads value=52.1573 unit=m³
